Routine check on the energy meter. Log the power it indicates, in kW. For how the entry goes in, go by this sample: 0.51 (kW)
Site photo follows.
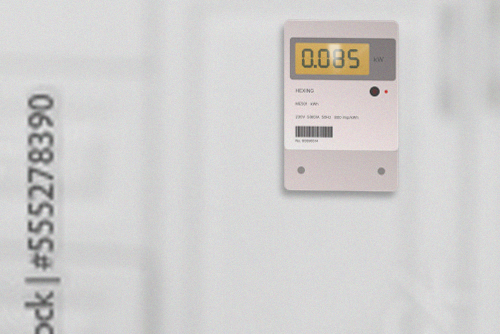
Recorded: 0.085 (kW)
